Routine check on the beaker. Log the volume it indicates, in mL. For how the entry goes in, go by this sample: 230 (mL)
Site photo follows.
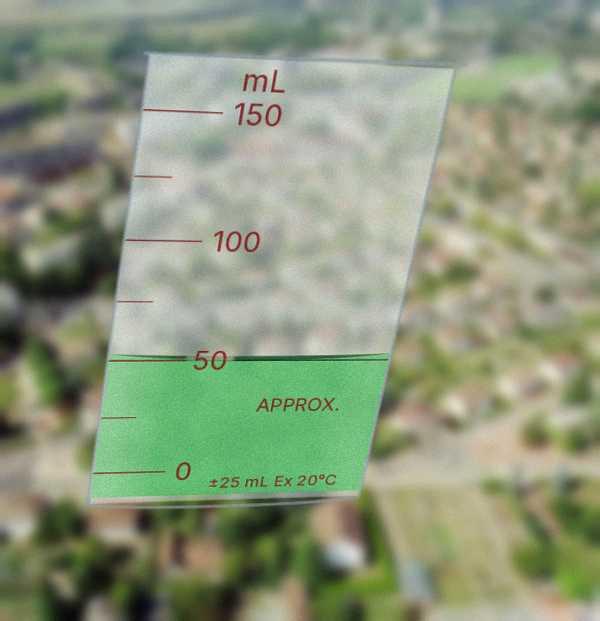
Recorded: 50 (mL)
